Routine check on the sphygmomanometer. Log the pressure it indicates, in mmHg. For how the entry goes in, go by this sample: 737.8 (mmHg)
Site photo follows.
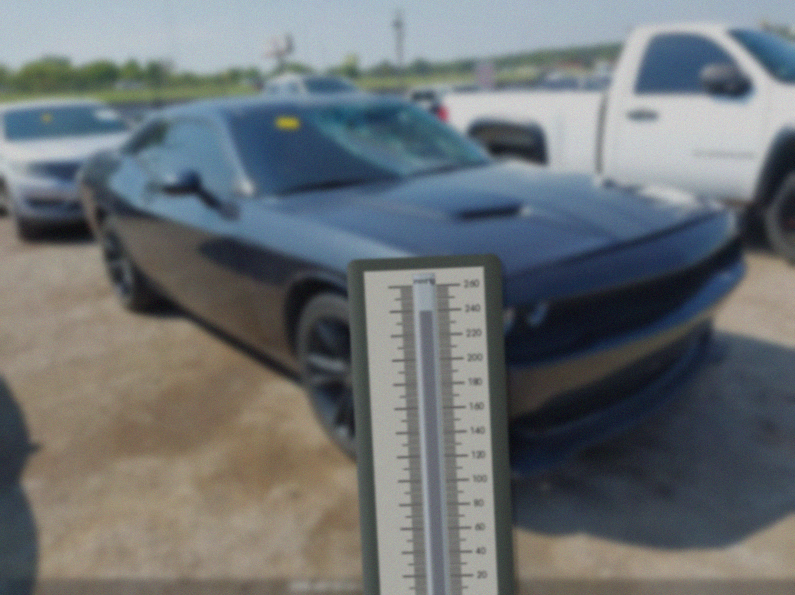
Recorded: 240 (mmHg)
